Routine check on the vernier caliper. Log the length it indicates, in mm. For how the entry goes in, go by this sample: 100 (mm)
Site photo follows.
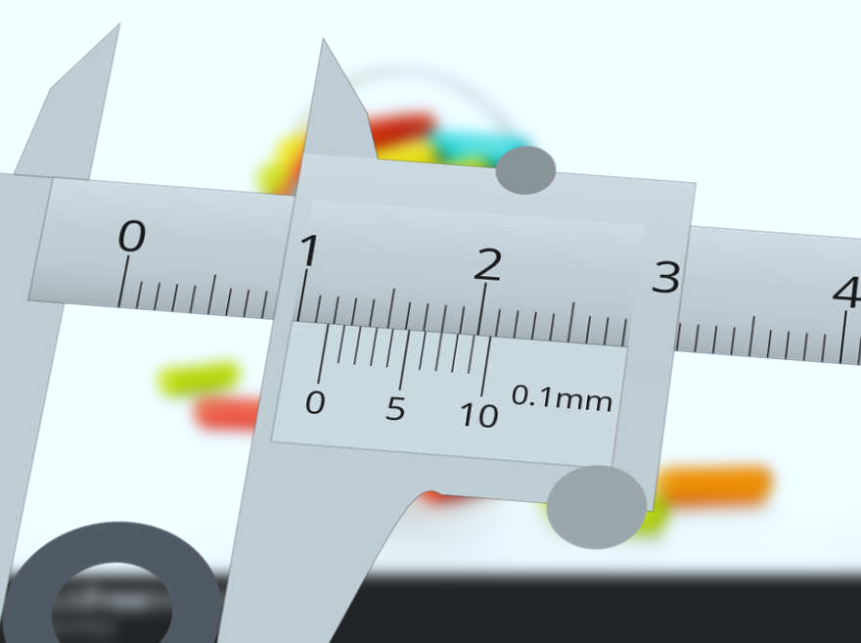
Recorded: 11.7 (mm)
